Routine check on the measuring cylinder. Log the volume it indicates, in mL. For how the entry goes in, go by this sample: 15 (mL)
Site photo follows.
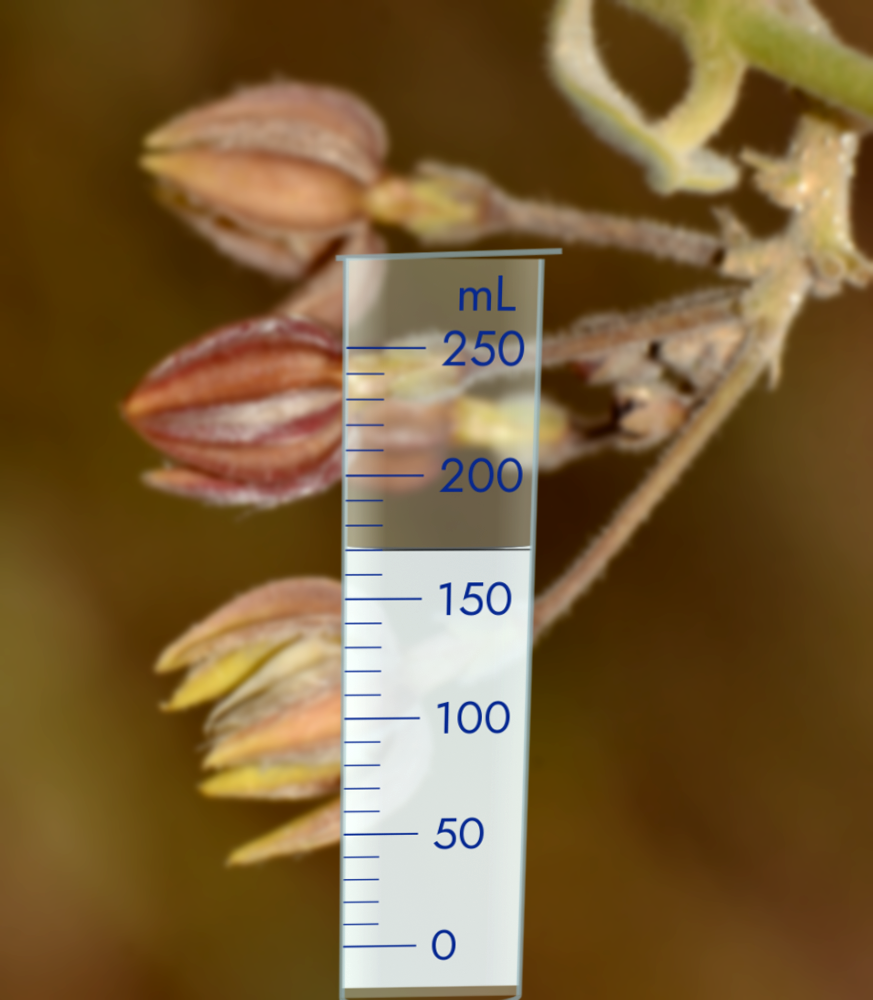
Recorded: 170 (mL)
